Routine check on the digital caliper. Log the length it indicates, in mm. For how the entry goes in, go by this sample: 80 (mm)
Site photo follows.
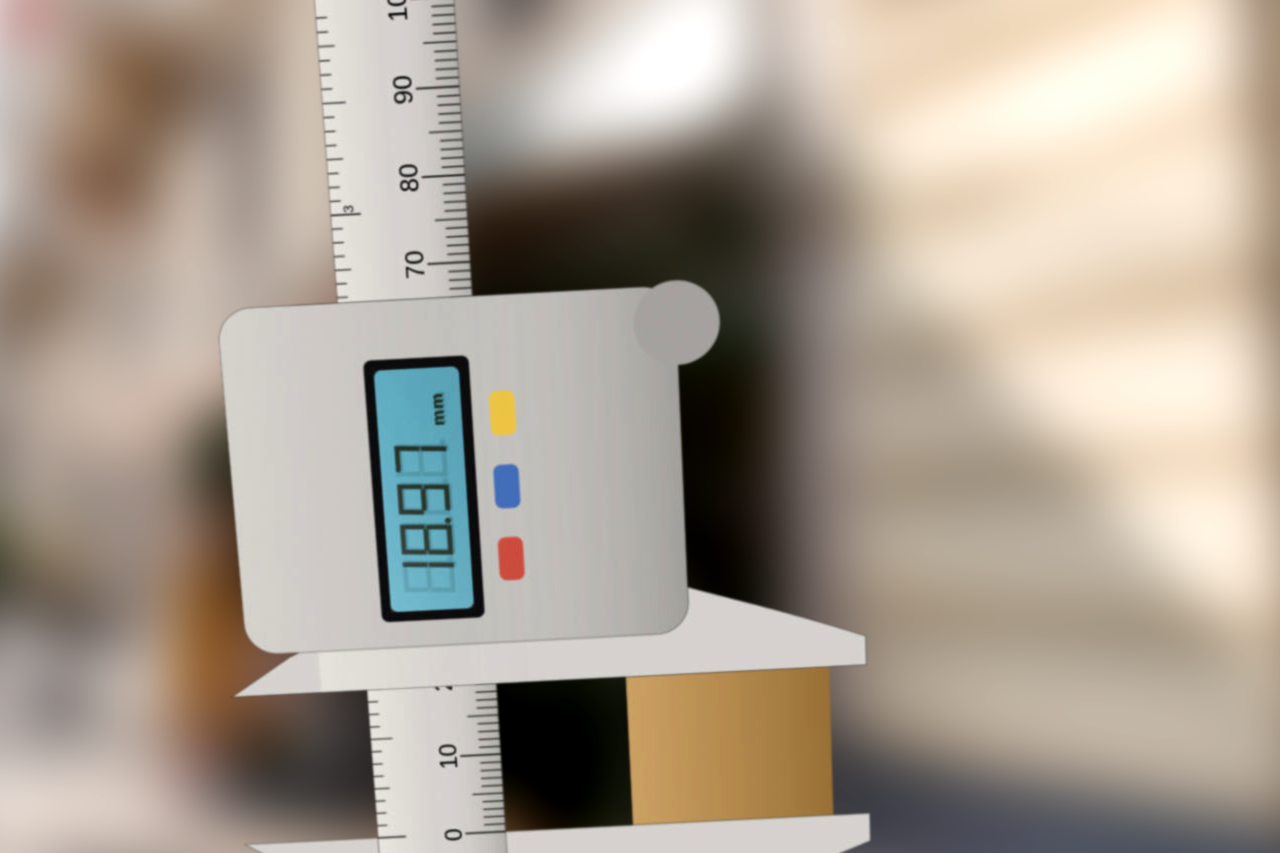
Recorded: 18.97 (mm)
